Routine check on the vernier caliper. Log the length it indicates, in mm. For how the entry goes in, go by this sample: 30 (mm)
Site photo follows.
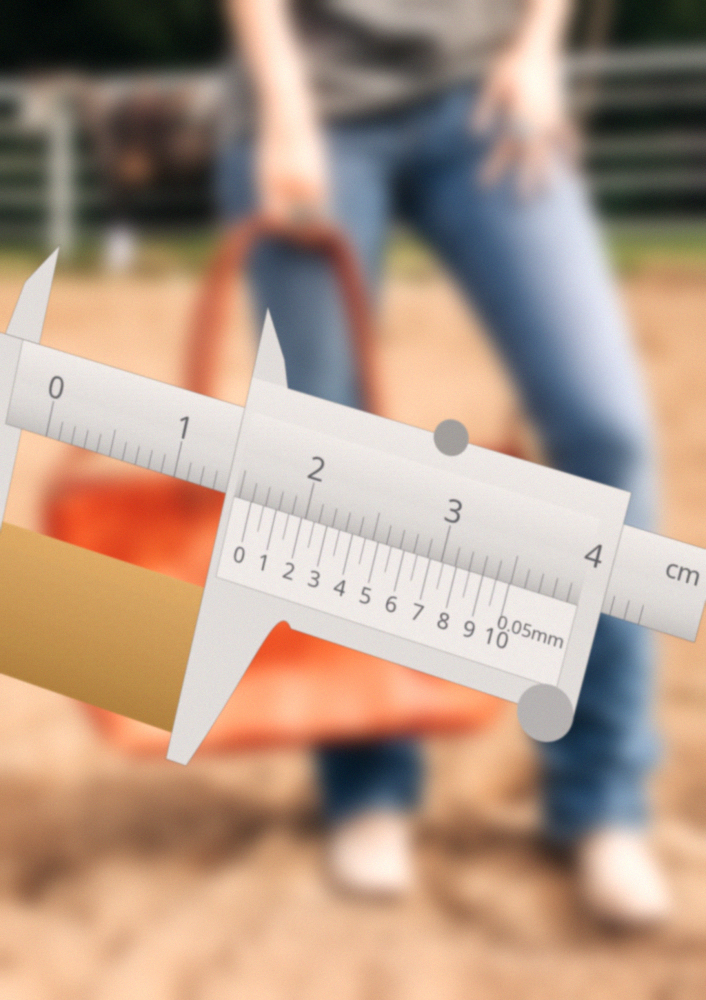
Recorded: 15.9 (mm)
